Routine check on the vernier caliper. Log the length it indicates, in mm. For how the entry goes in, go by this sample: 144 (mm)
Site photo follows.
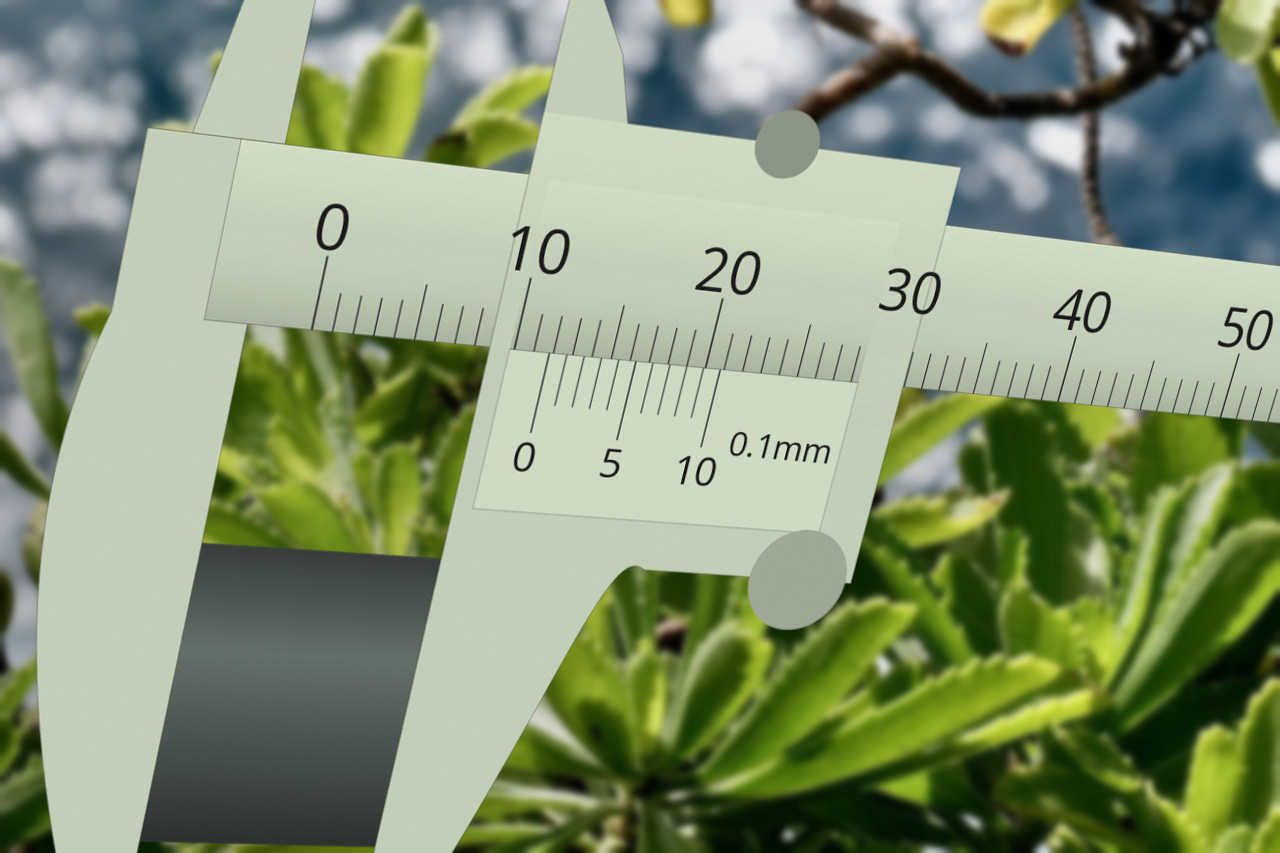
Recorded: 11.8 (mm)
